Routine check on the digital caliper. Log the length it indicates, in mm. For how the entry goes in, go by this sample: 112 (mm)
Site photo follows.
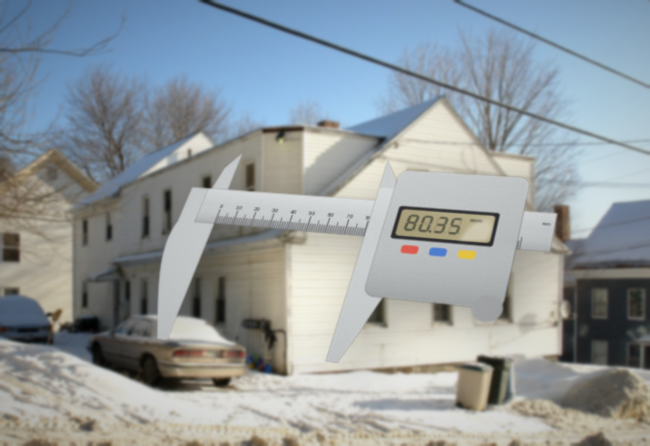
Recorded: 80.35 (mm)
